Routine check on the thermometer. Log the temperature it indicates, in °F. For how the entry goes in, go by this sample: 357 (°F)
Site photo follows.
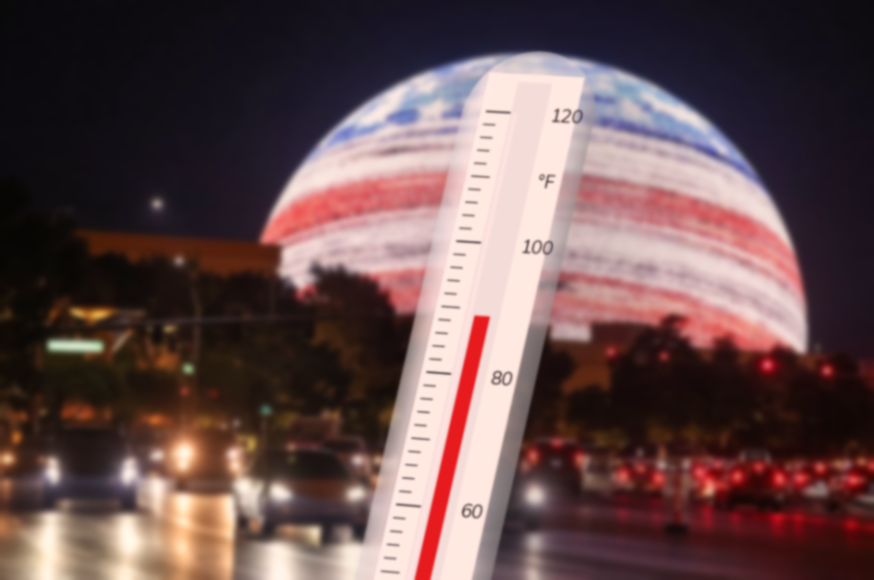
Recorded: 89 (°F)
